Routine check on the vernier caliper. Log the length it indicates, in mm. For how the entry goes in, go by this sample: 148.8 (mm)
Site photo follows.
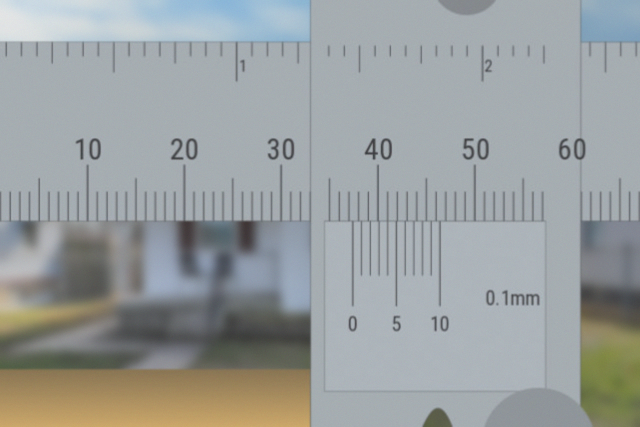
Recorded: 37.4 (mm)
